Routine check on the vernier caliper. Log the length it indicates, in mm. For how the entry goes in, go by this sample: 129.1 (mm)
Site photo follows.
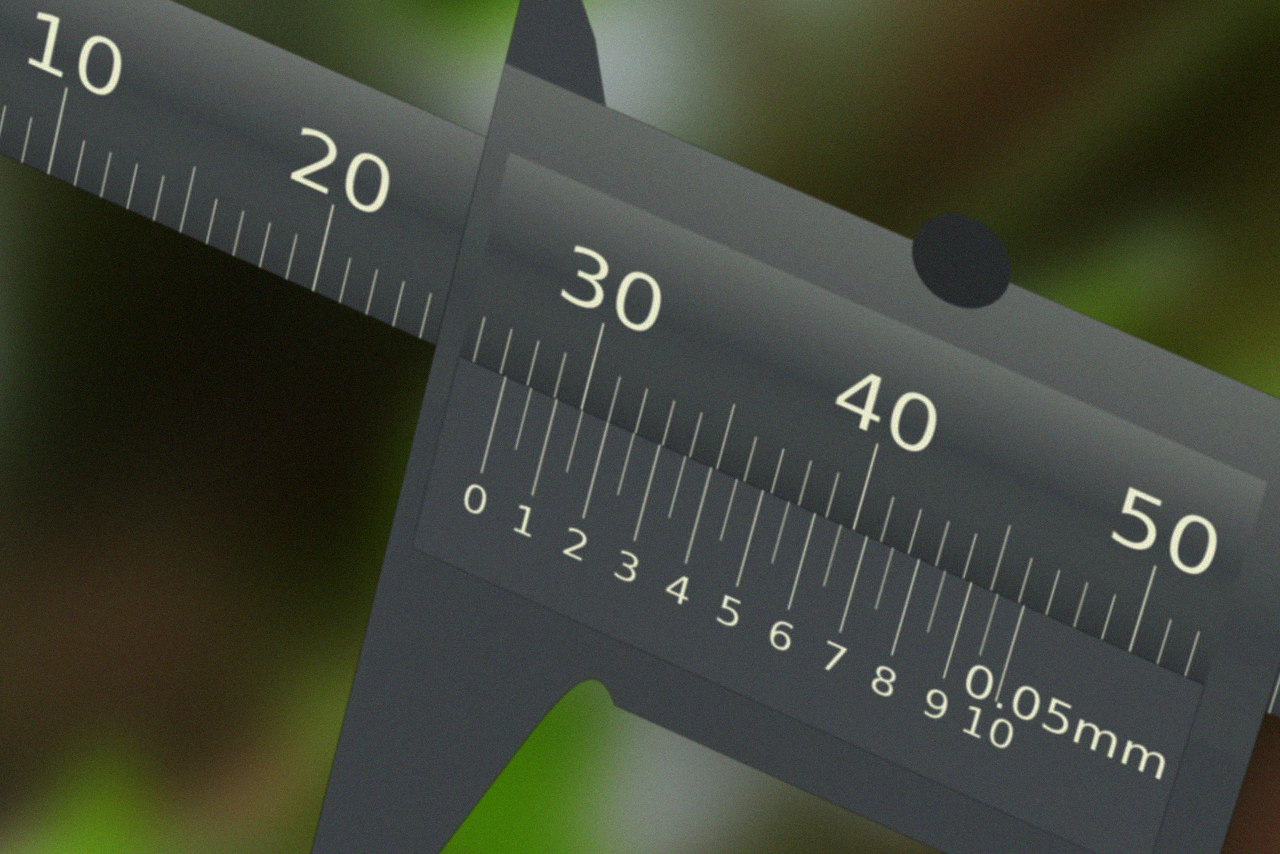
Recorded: 27.20 (mm)
